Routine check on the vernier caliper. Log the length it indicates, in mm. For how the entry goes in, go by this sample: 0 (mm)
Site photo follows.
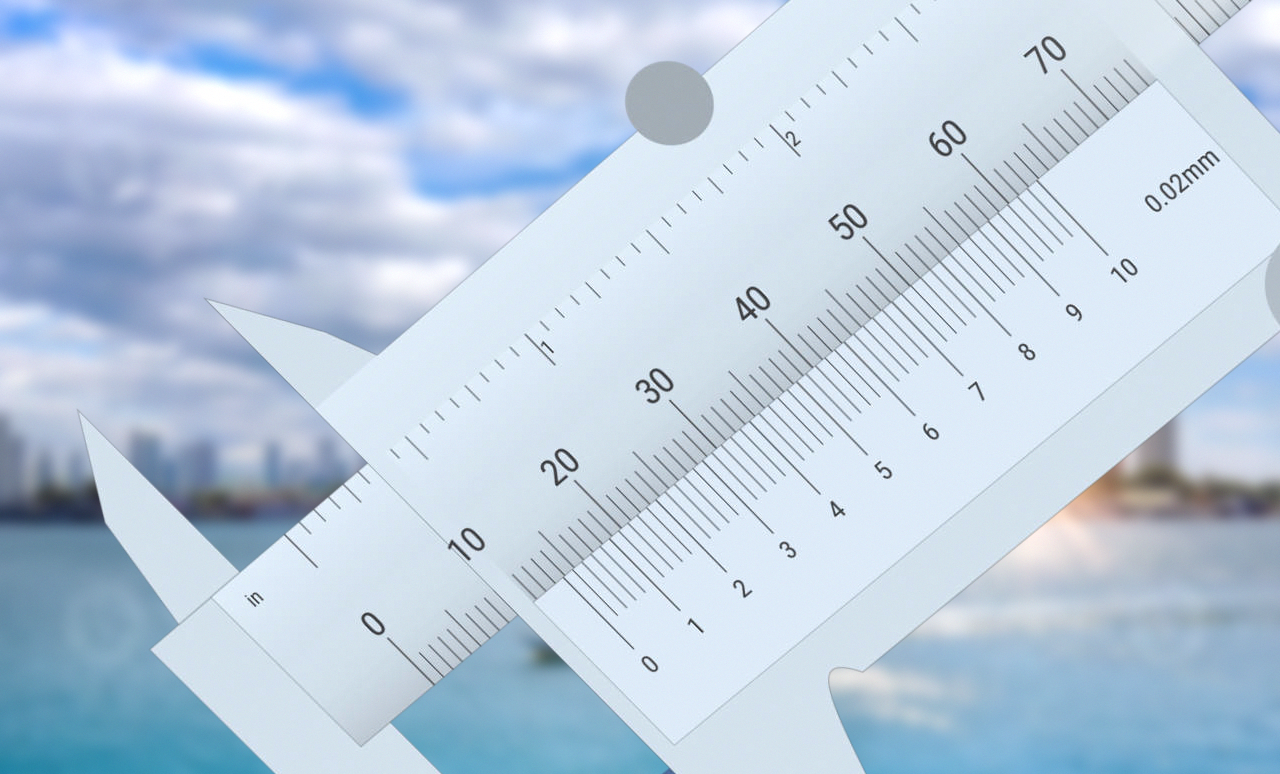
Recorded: 13.8 (mm)
